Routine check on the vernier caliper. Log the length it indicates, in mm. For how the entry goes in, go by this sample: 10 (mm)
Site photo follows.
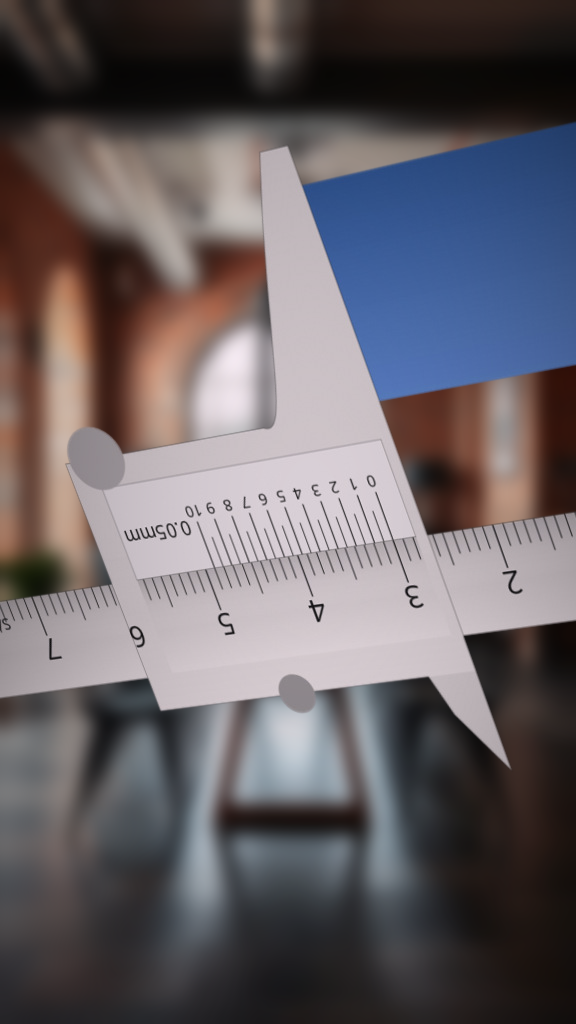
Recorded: 30.0 (mm)
